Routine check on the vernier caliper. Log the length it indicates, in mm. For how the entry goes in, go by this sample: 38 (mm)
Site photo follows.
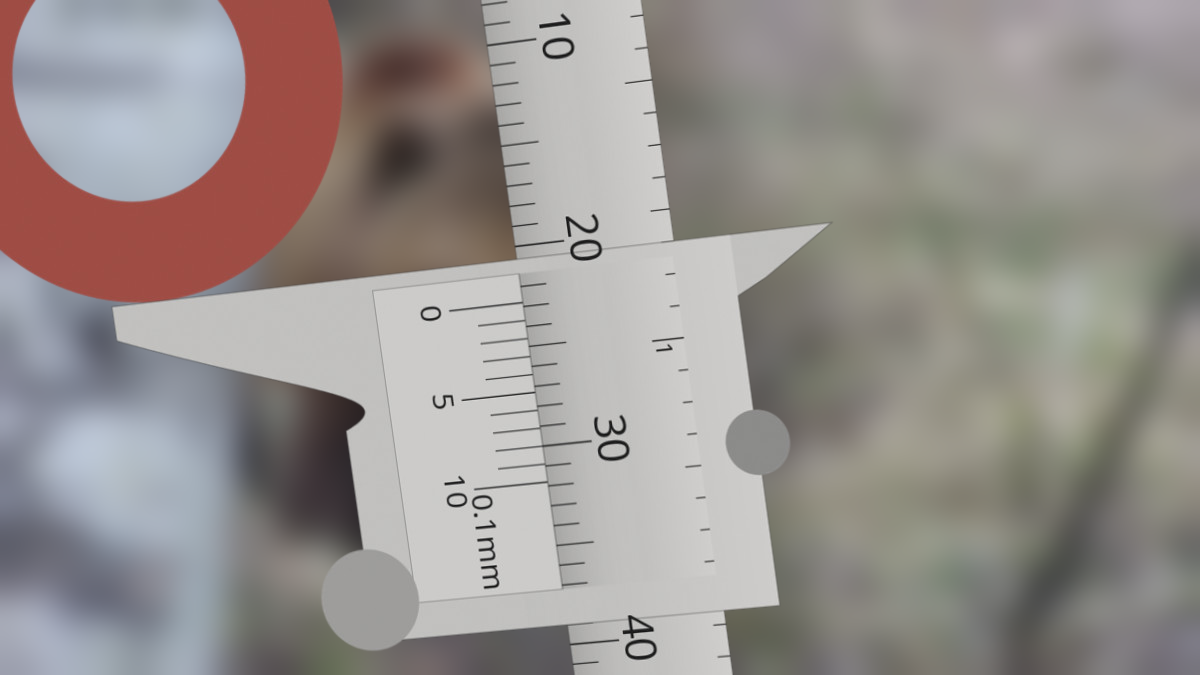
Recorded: 22.8 (mm)
